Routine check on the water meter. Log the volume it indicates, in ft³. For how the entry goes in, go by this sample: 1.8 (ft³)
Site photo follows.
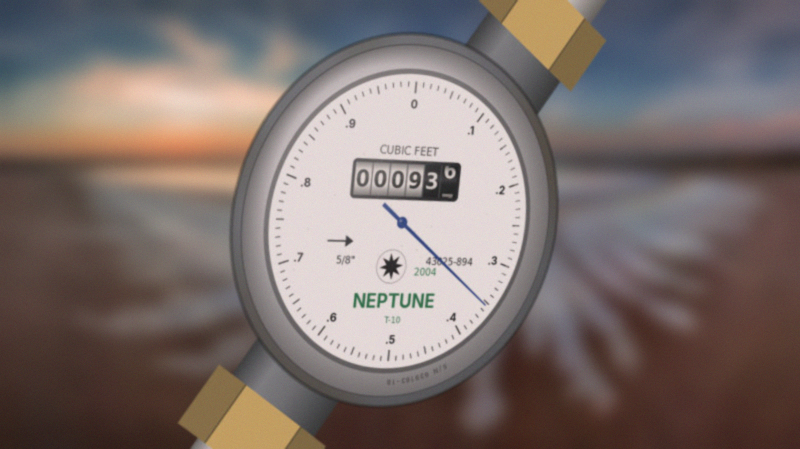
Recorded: 936.35 (ft³)
